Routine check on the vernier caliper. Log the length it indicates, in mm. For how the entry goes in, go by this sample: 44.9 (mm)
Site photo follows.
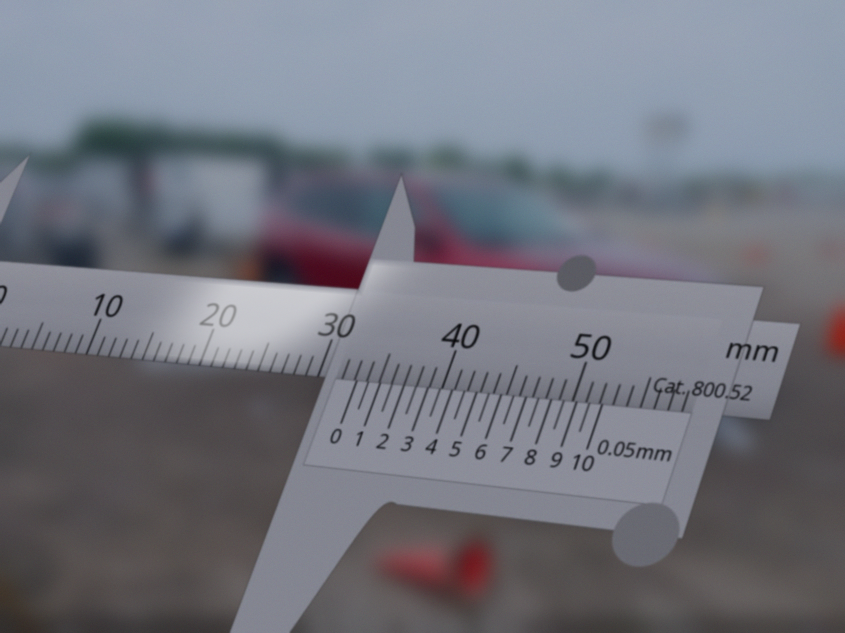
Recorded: 33.2 (mm)
